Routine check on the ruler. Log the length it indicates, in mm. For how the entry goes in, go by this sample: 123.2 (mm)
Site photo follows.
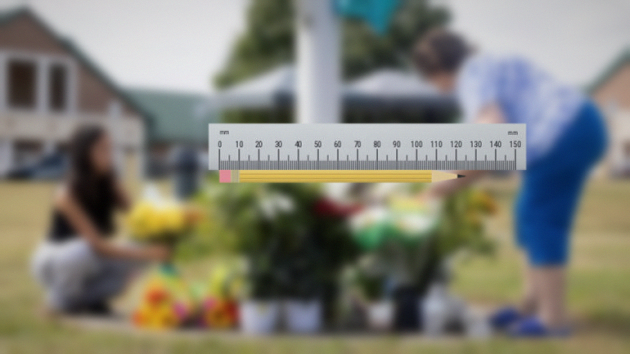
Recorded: 125 (mm)
